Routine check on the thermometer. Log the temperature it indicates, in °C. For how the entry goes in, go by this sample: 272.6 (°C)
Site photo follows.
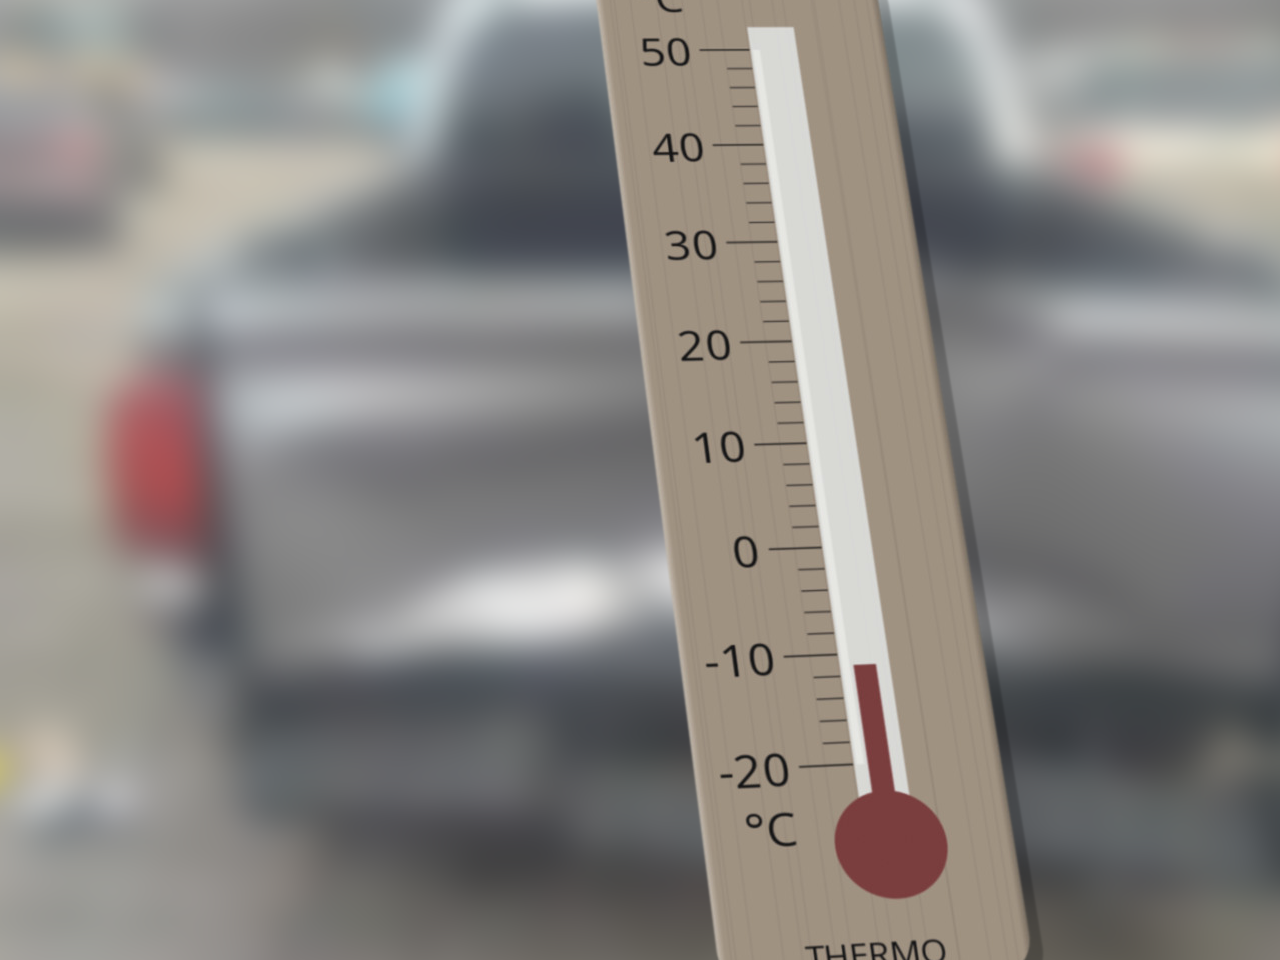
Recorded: -11 (°C)
